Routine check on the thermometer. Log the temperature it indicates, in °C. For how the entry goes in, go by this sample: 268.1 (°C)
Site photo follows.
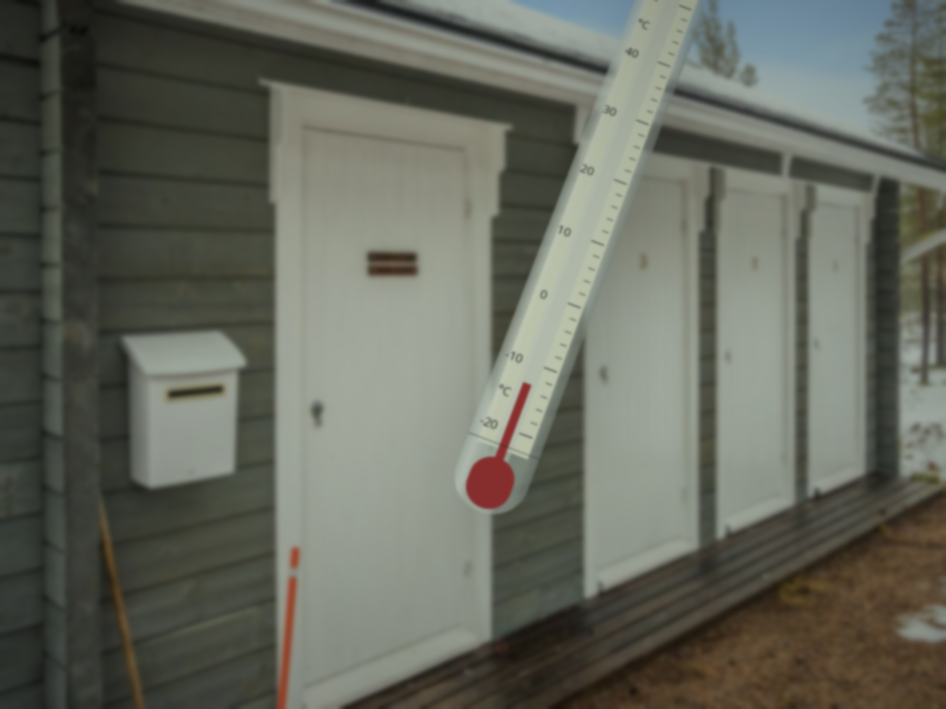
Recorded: -13 (°C)
